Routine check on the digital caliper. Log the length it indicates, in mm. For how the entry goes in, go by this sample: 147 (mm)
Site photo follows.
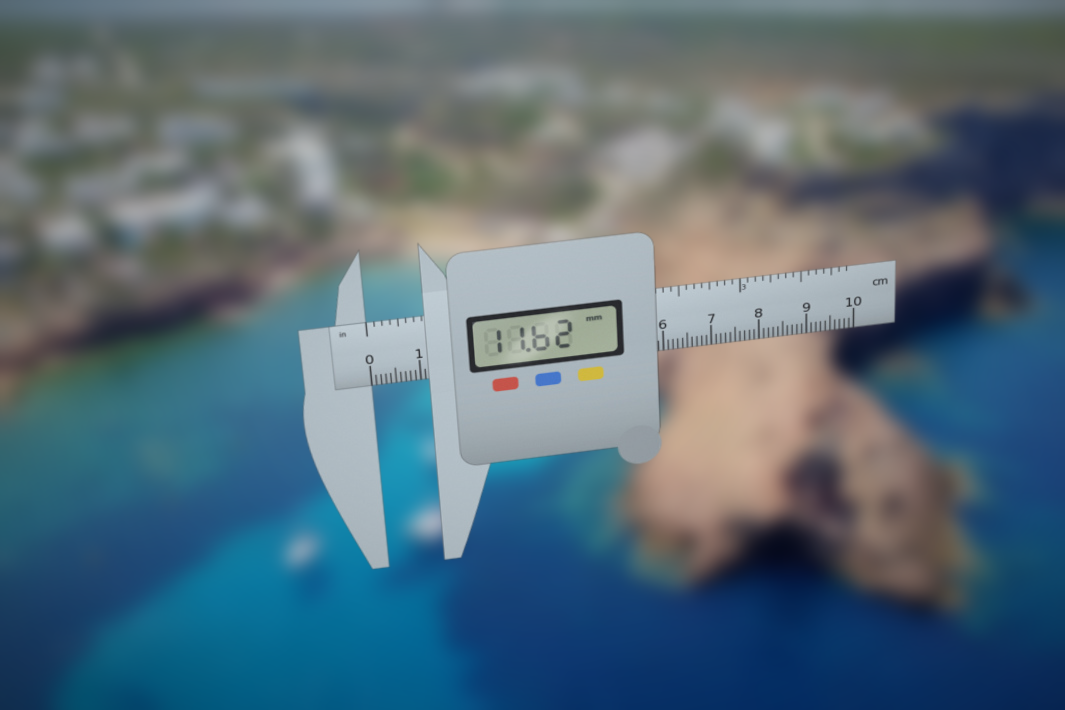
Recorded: 11.62 (mm)
